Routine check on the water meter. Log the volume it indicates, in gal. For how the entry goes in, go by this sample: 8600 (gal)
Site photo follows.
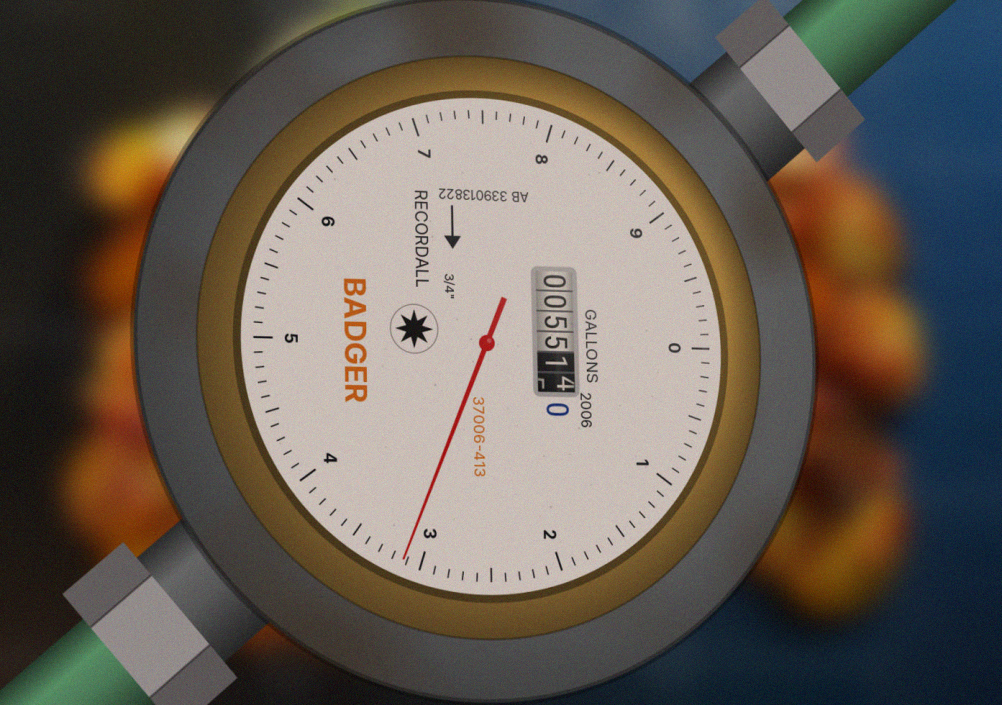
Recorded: 55143.1 (gal)
